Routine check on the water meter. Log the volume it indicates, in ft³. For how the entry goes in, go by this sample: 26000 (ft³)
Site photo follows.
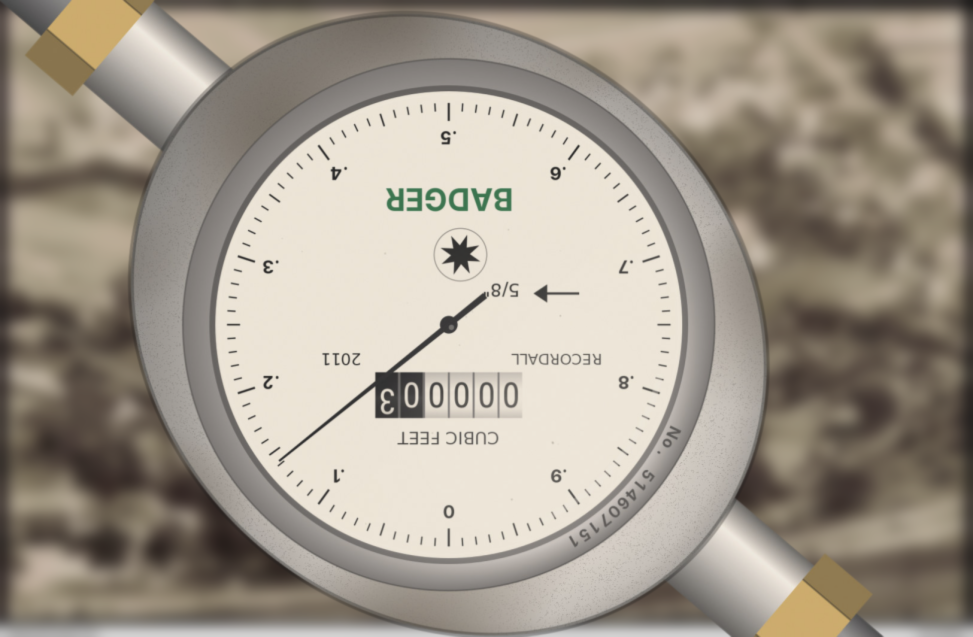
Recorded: 3.14 (ft³)
